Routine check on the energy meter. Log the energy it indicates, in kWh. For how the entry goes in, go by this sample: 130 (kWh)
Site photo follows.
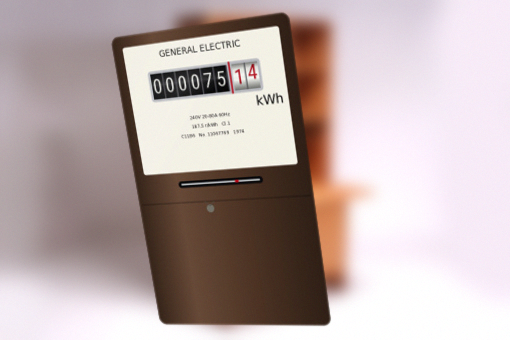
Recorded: 75.14 (kWh)
